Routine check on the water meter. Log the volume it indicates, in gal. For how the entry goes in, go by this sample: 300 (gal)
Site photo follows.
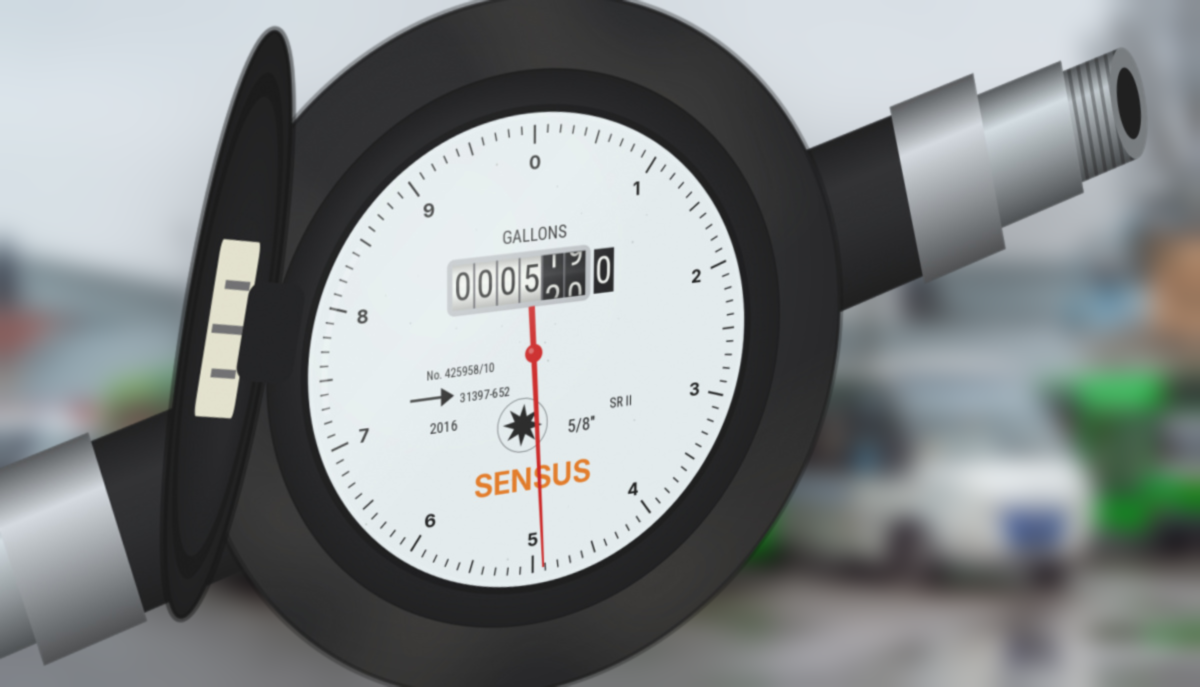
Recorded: 5194.9 (gal)
